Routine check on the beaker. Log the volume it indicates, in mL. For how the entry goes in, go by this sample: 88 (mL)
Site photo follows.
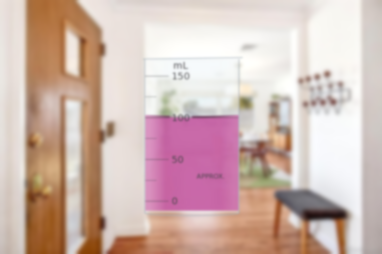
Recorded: 100 (mL)
